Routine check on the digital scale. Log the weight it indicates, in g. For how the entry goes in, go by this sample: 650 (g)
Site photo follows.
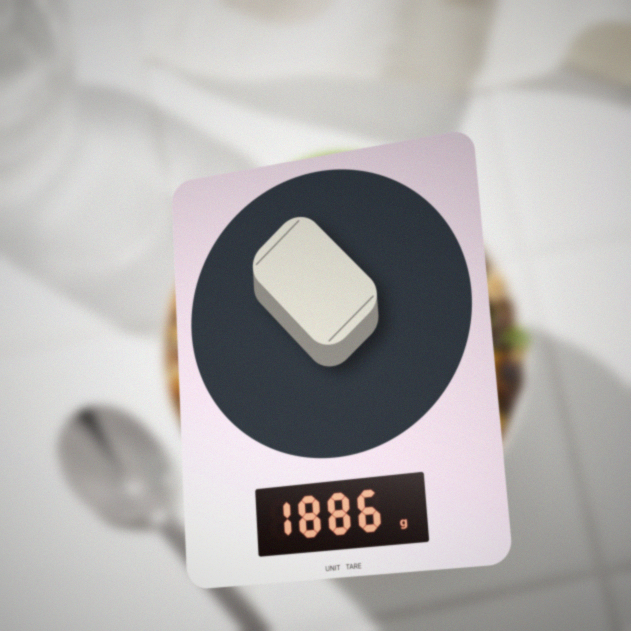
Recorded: 1886 (g)
